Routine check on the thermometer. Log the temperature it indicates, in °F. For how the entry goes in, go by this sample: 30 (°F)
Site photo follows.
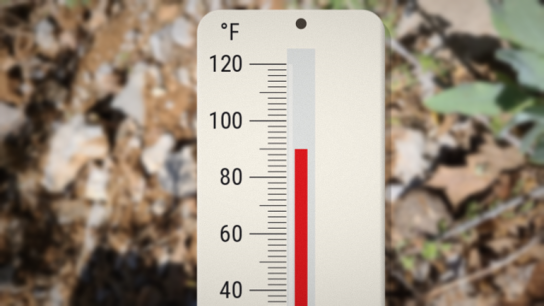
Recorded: 90 (°F)
